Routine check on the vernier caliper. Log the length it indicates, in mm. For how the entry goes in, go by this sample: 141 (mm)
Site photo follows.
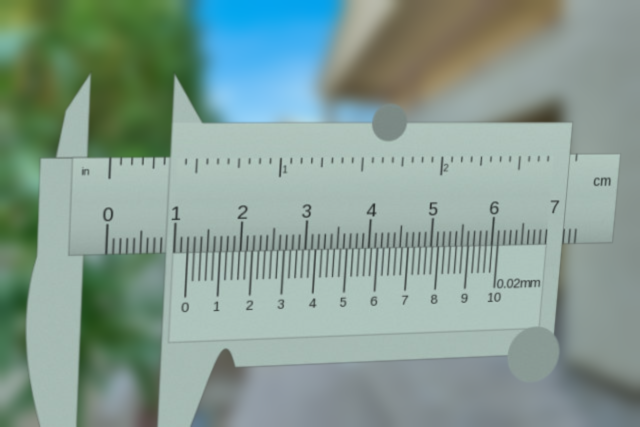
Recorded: 12.0 (mm)
